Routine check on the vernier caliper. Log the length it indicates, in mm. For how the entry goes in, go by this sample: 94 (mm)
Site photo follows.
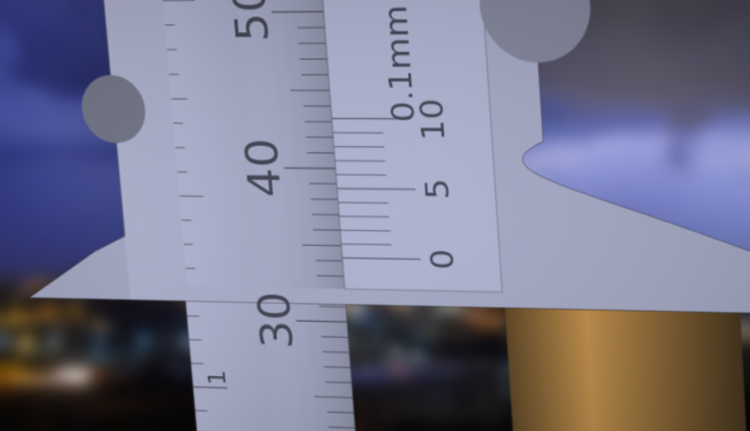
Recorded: 34.2 (mm)
